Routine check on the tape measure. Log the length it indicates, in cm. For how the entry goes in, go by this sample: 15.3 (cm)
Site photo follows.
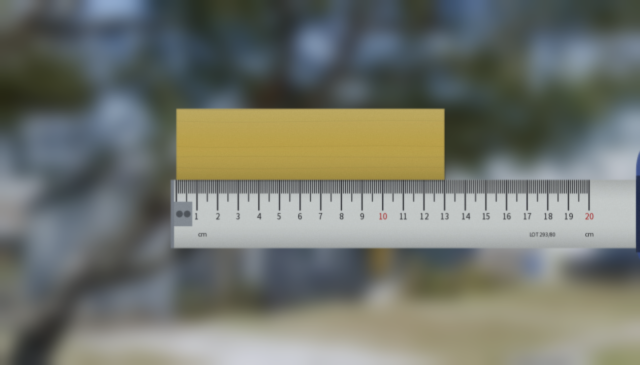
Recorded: 13 (cm)
